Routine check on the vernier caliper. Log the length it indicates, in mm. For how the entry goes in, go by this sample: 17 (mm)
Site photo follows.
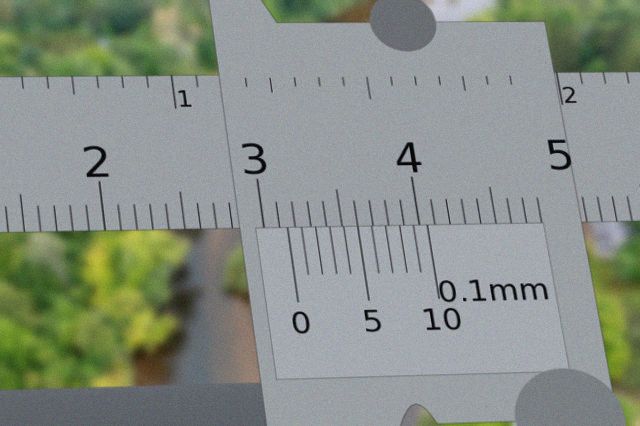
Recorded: 31.5 (mm)
